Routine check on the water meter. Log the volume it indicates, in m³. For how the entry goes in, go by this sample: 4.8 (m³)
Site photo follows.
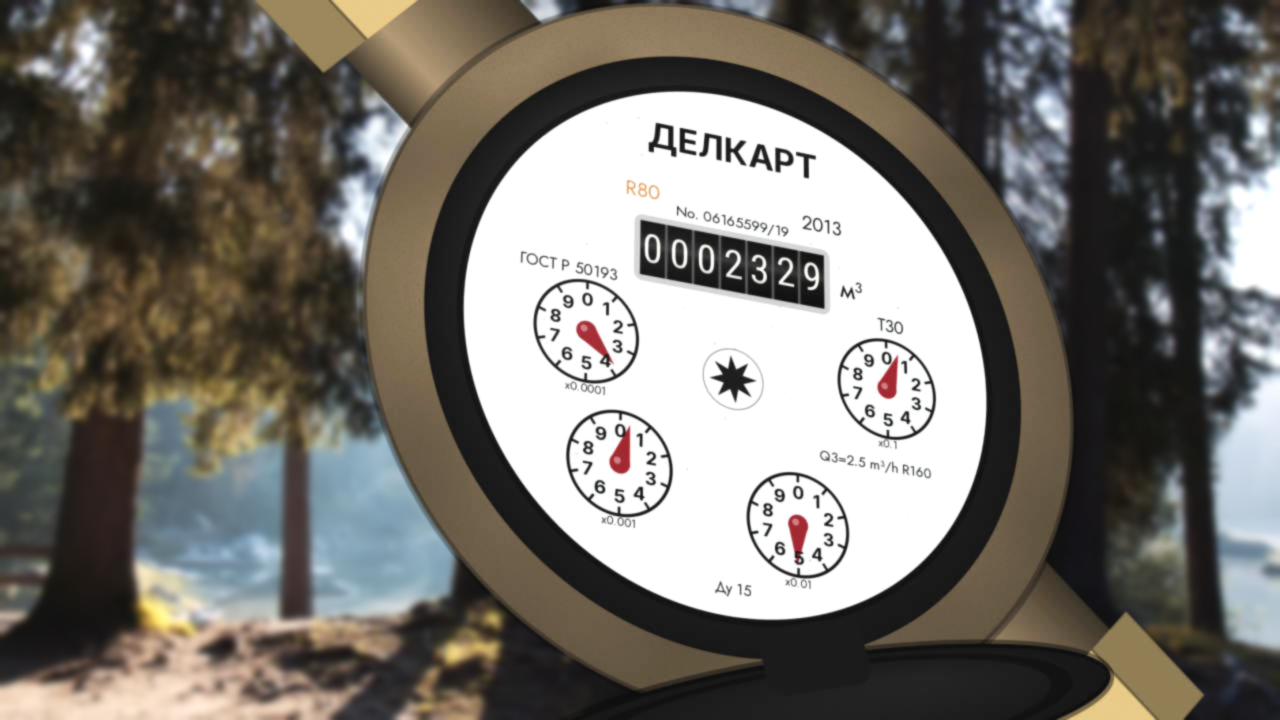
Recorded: 2329.0503 (m³)
